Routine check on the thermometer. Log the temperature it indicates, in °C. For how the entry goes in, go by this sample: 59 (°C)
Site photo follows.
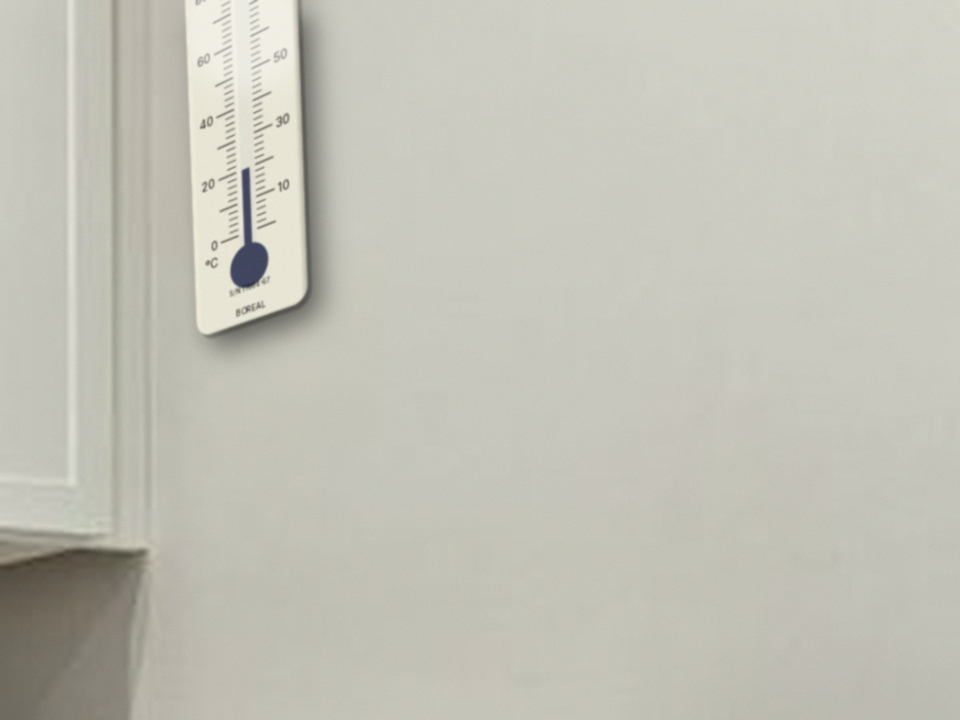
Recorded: 20 (°C)
